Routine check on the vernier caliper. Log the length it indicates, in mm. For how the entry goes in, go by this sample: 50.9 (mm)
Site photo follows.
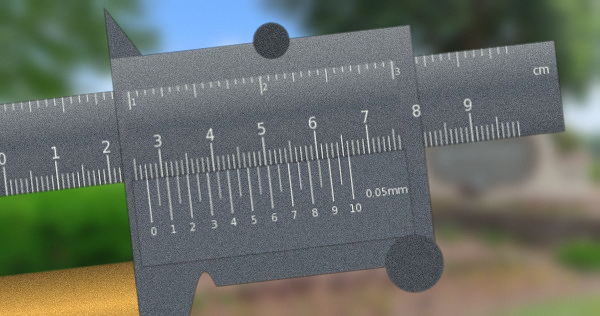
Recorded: 27.0 (mm)
